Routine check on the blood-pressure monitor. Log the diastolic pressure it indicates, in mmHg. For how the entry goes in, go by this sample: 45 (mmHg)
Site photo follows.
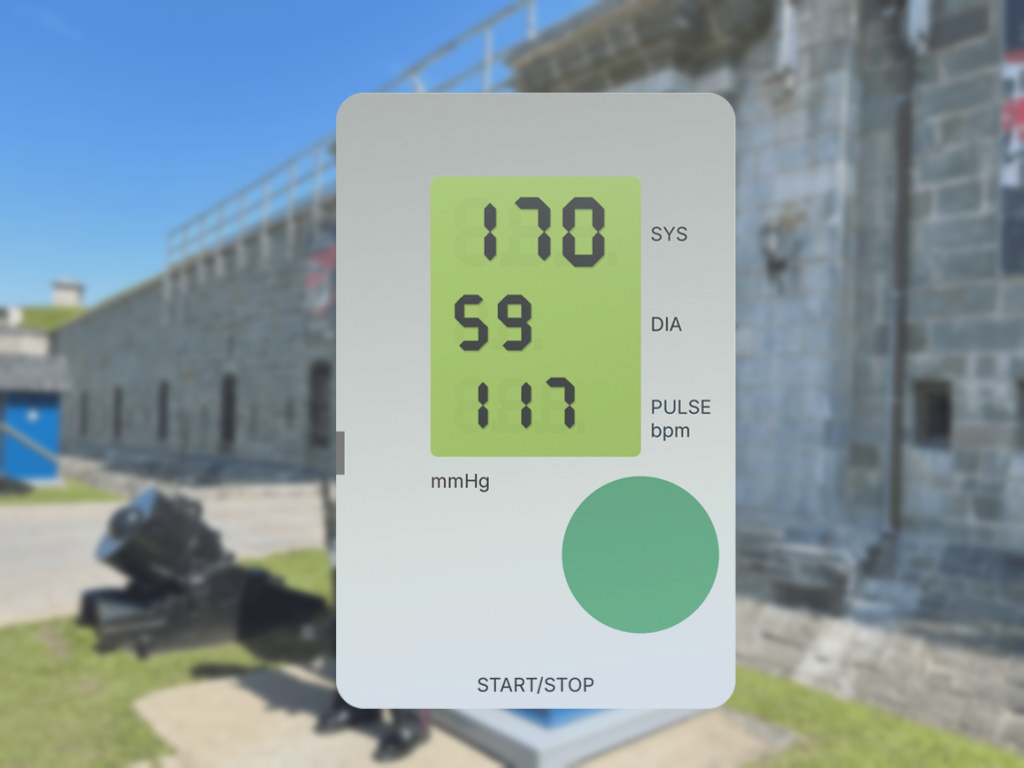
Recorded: 59 (mmHg)
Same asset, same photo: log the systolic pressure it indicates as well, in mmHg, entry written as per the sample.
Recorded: 170 (mmHg)
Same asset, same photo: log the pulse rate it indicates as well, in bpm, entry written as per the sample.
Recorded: 117 (bpm)
